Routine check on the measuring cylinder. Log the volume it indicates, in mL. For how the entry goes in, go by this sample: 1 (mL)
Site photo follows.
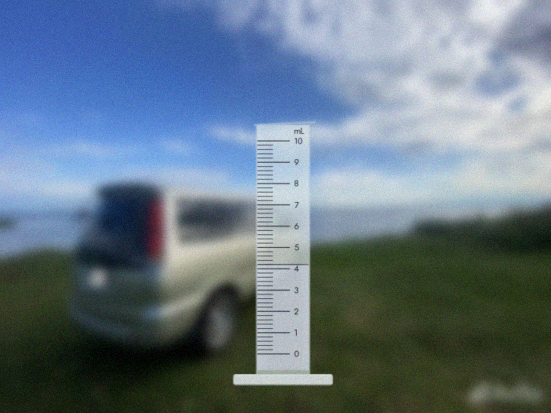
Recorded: 4.2 (mL)
